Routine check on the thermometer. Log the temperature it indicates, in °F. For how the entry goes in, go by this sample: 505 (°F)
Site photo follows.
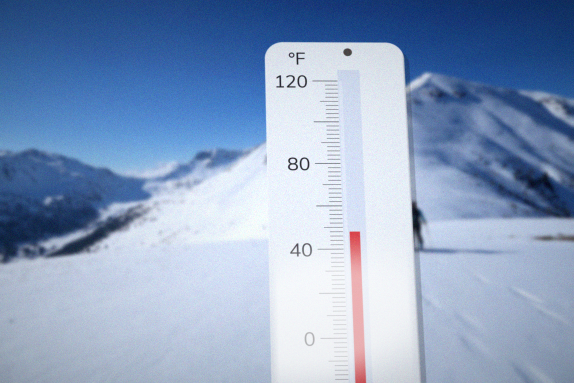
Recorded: 48 (°F)
